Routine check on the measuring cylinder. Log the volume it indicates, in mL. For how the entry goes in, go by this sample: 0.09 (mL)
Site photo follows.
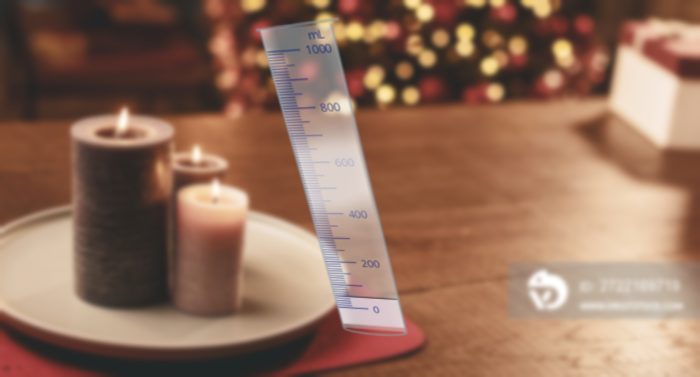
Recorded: 50 (mL)
